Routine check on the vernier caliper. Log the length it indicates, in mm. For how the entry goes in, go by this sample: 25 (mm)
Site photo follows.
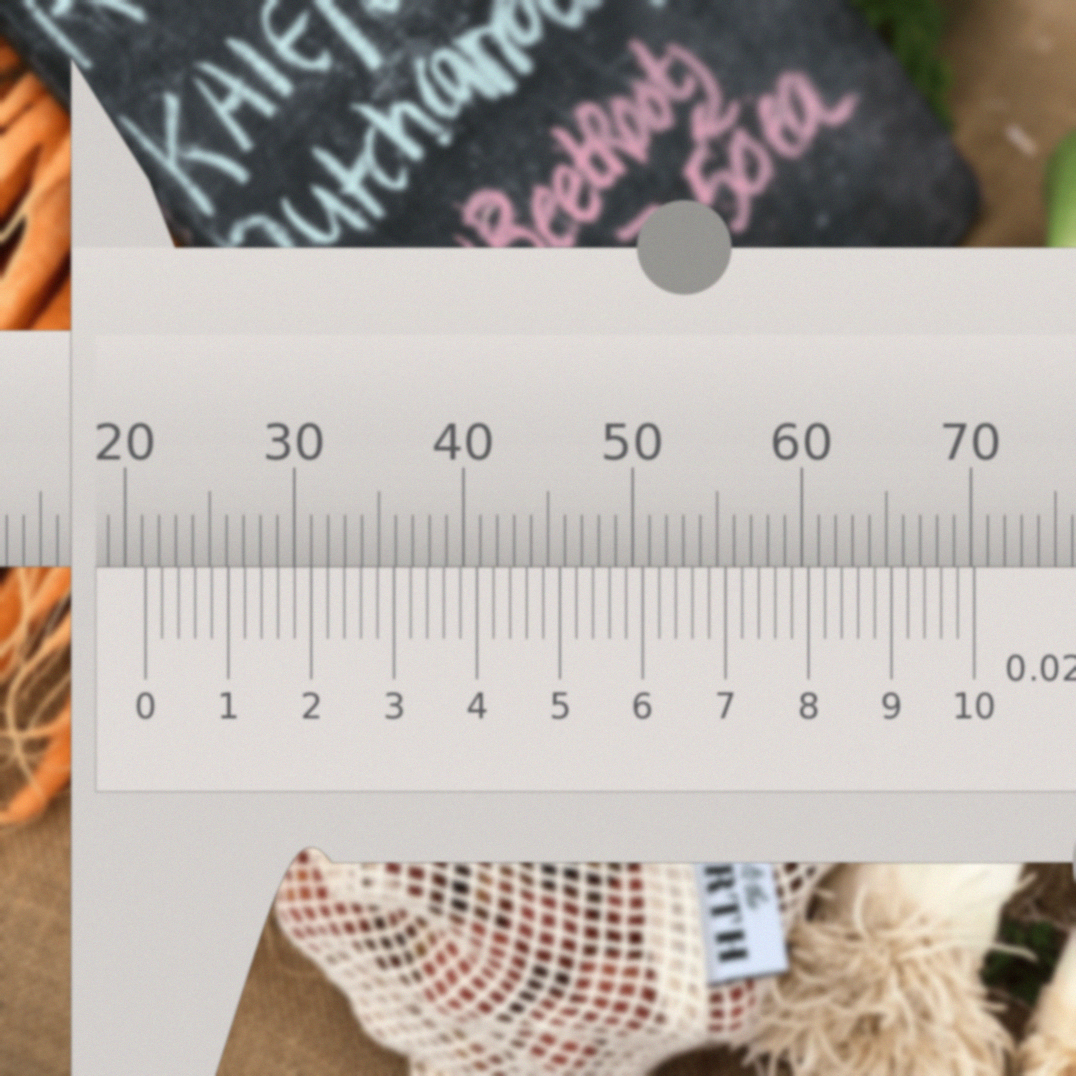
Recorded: 21.2 (mm)
